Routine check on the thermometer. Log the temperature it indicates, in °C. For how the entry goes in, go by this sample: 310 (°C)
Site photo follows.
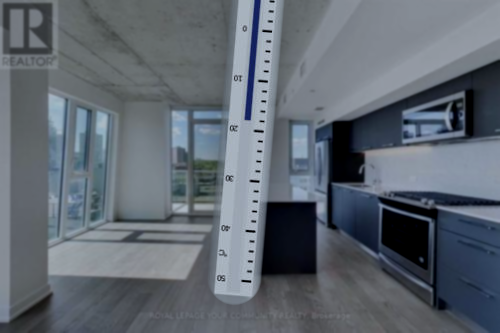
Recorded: 18 (°C)
